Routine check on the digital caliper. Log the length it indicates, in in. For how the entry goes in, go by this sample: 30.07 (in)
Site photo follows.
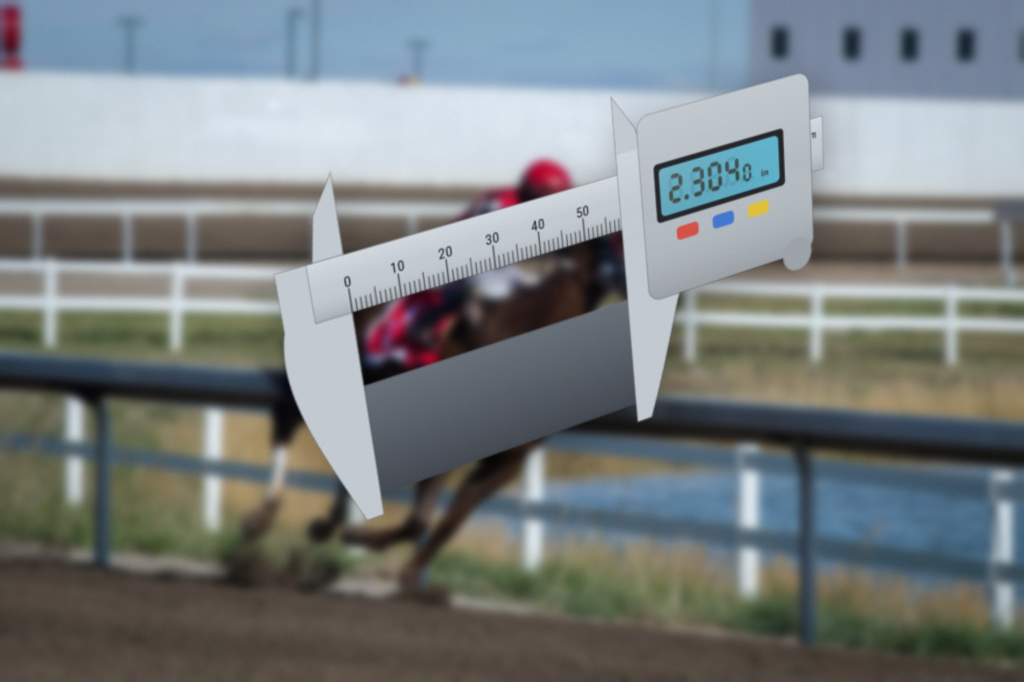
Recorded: 2.3040 (in)
